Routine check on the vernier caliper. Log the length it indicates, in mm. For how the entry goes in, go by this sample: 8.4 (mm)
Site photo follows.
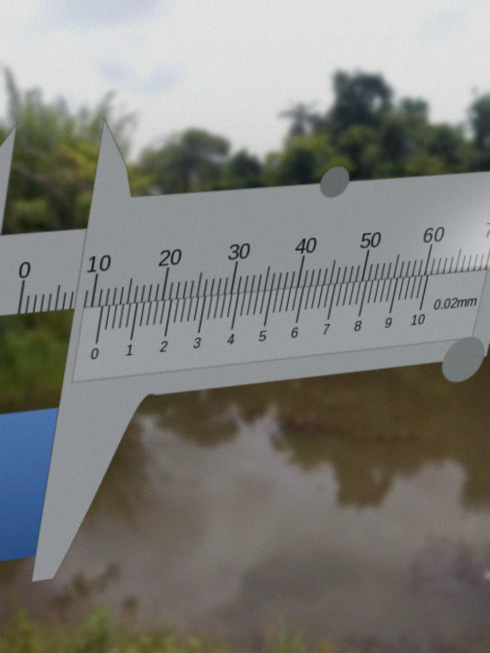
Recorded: 11.5 (mm)
